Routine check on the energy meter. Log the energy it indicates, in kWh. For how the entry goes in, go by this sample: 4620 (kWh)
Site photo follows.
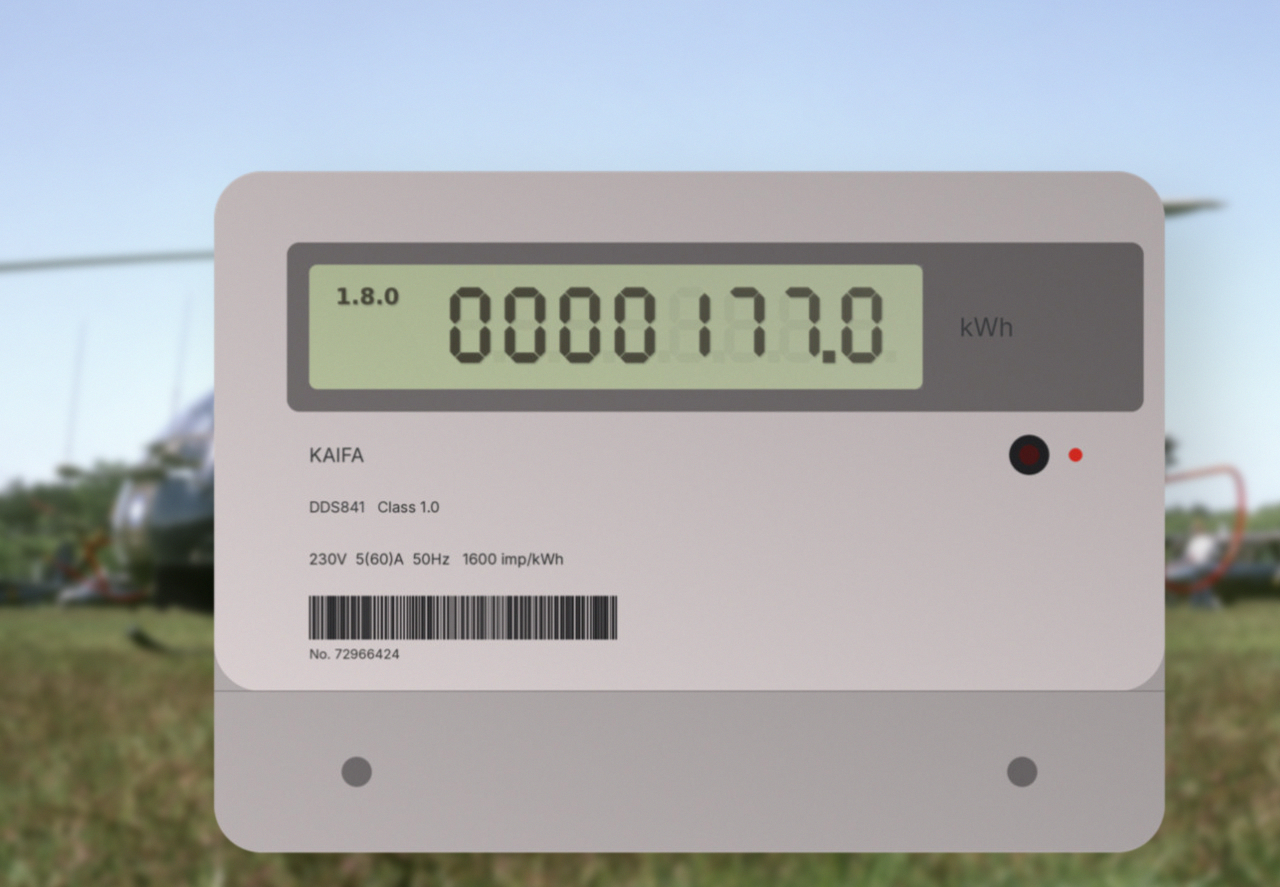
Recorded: 177.0 (kWh)
